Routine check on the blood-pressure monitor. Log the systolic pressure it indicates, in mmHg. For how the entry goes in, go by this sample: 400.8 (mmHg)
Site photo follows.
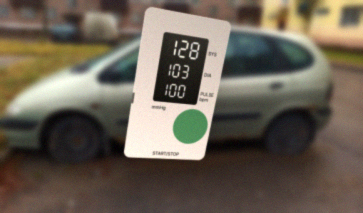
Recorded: 128 (mmHg)
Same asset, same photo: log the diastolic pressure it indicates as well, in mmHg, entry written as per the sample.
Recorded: 103 (mmHg)
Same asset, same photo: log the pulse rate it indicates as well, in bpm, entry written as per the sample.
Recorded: 100 (bpm)
